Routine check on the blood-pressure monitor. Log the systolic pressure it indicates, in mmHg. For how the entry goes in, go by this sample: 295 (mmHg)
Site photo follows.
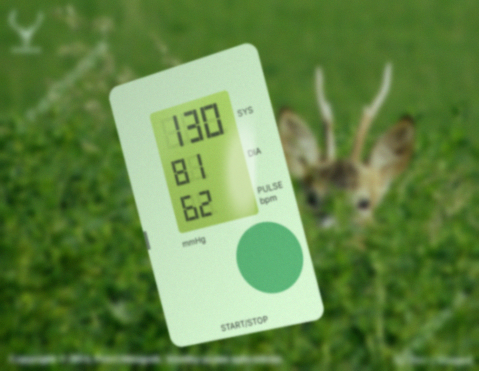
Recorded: 130 (mmHg)
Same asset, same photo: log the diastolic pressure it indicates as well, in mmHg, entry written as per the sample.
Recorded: 81 (mmHg)
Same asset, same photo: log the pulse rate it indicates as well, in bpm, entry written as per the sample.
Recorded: 62 (bpm)
